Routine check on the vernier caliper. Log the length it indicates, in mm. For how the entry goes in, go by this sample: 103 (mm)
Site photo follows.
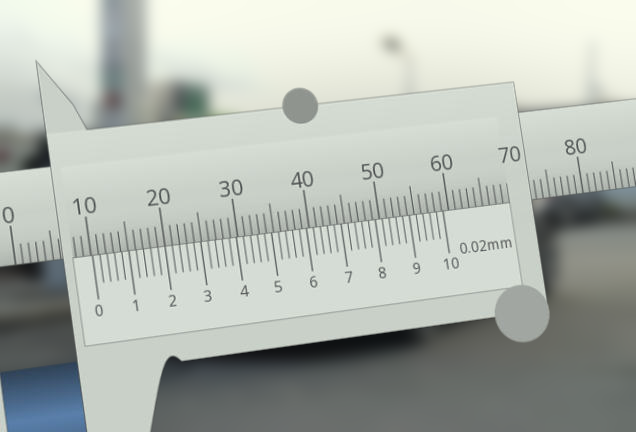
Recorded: 10.2 (mm)
